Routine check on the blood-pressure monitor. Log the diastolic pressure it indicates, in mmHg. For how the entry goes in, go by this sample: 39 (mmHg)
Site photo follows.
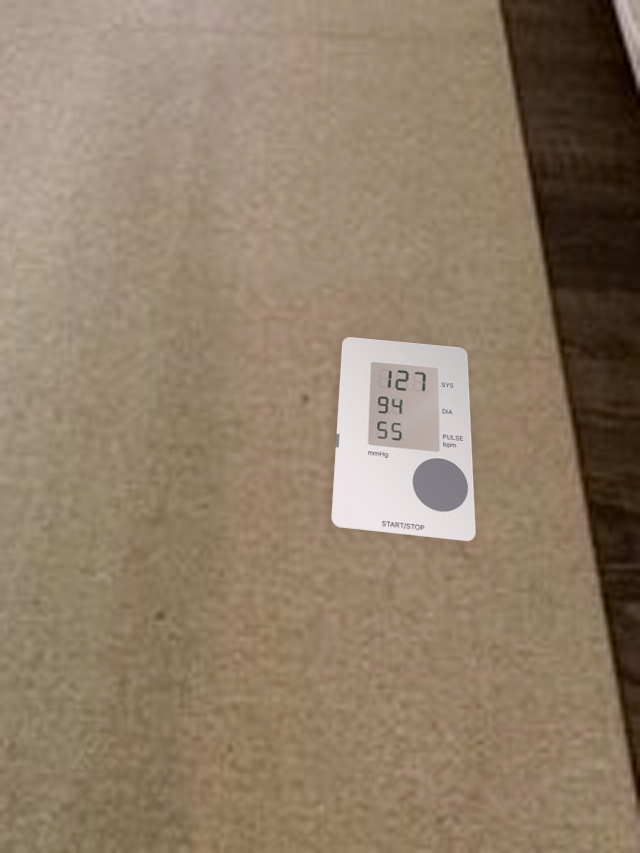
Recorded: 94 (mmHg)
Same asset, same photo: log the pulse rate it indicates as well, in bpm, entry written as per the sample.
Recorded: 55 (bpm)
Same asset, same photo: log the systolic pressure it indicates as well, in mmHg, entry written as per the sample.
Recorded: 127 (mmHg)
